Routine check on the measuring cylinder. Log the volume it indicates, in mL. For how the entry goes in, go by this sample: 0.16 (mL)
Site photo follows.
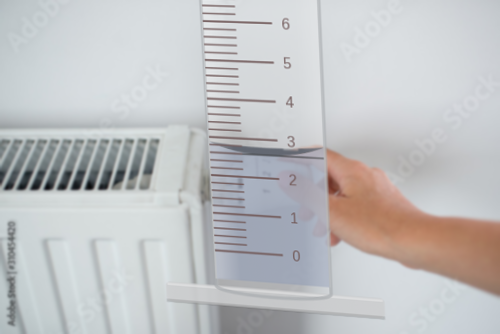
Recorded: 2.6 (mL)
